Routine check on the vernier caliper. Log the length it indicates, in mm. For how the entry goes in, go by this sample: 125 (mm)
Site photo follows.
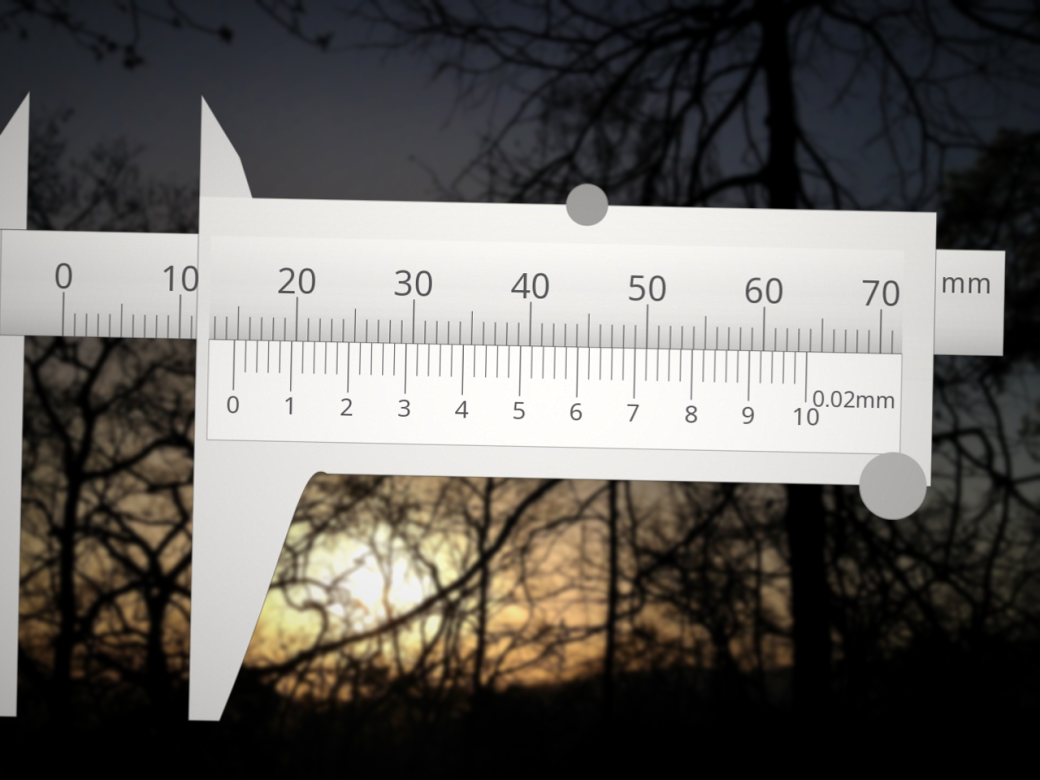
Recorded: 14.7 (mm)
